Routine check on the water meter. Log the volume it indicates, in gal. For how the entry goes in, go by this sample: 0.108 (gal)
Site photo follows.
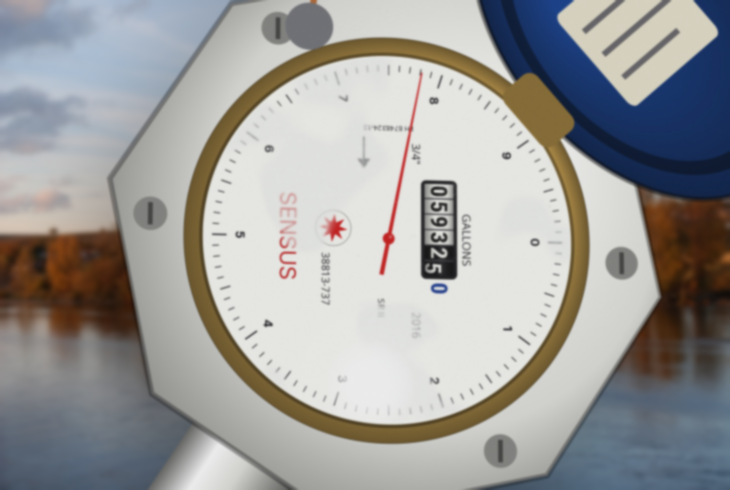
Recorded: 593247.8 (gal)
